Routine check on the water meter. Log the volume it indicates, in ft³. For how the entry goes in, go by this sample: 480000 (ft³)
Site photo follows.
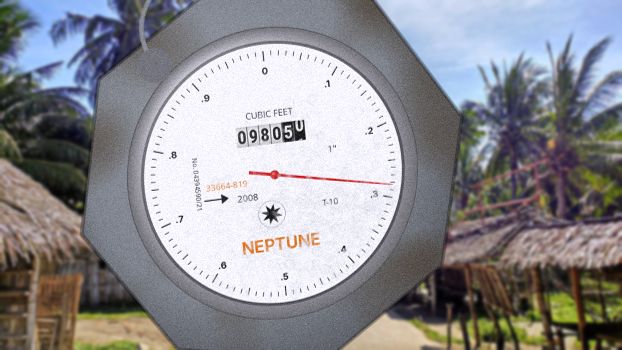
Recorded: 98050.28 (ft³)
